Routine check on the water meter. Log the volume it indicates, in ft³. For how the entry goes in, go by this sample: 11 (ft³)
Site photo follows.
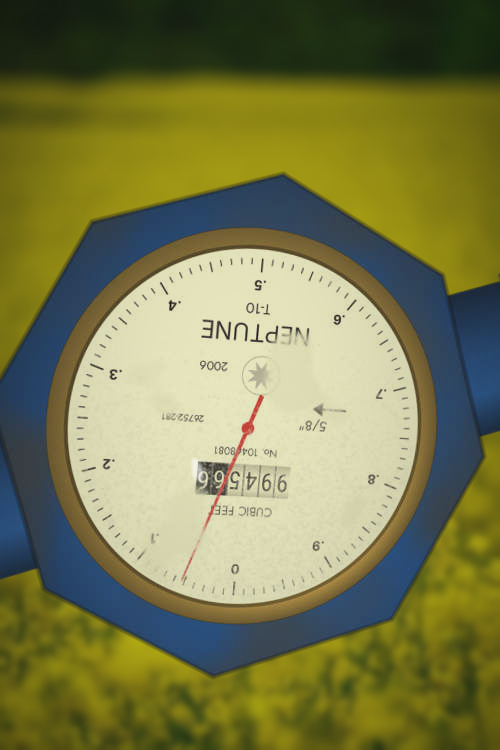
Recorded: 994566.05 (ft³)
